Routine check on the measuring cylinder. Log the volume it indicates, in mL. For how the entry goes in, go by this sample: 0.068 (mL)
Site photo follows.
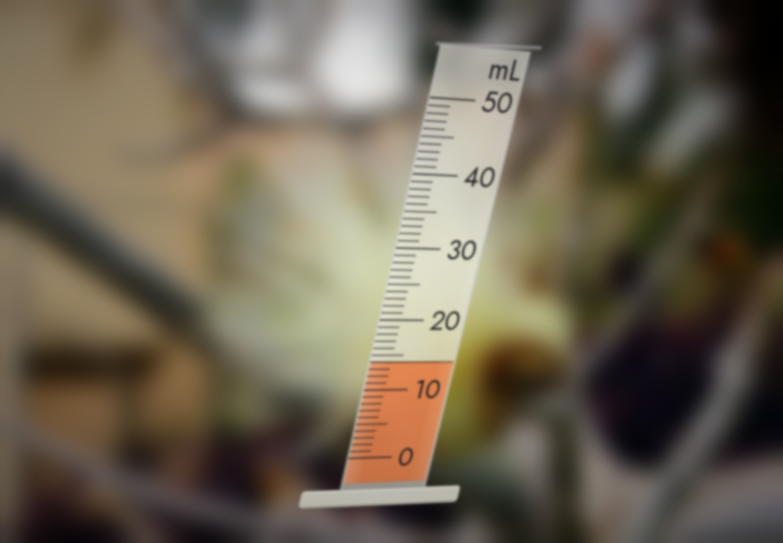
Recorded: 14 (mL)
